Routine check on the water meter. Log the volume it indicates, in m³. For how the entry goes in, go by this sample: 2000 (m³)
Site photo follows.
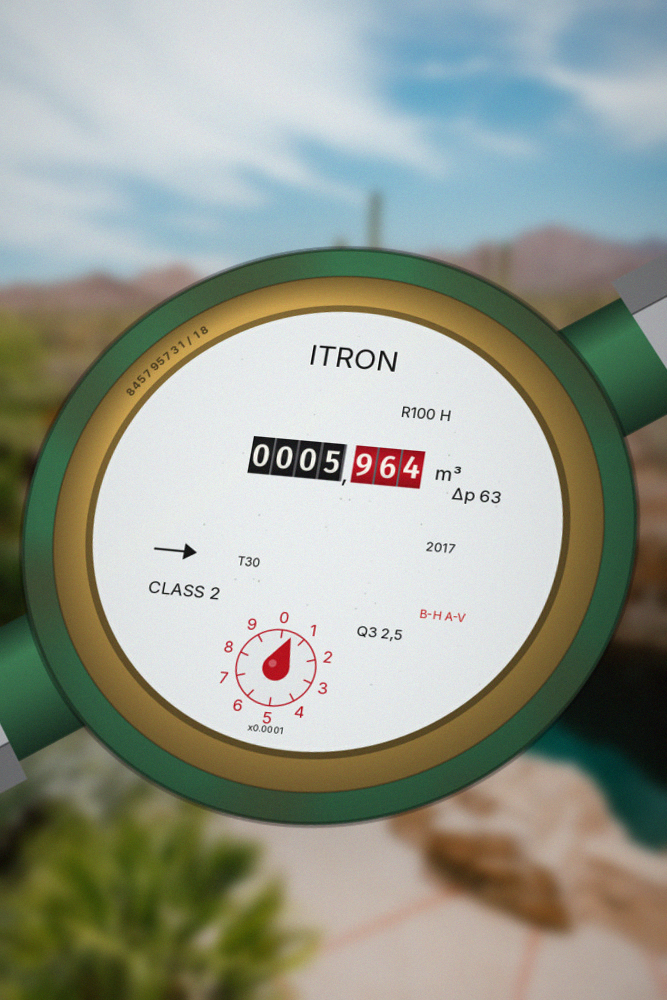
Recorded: 5.9640 (m³)
